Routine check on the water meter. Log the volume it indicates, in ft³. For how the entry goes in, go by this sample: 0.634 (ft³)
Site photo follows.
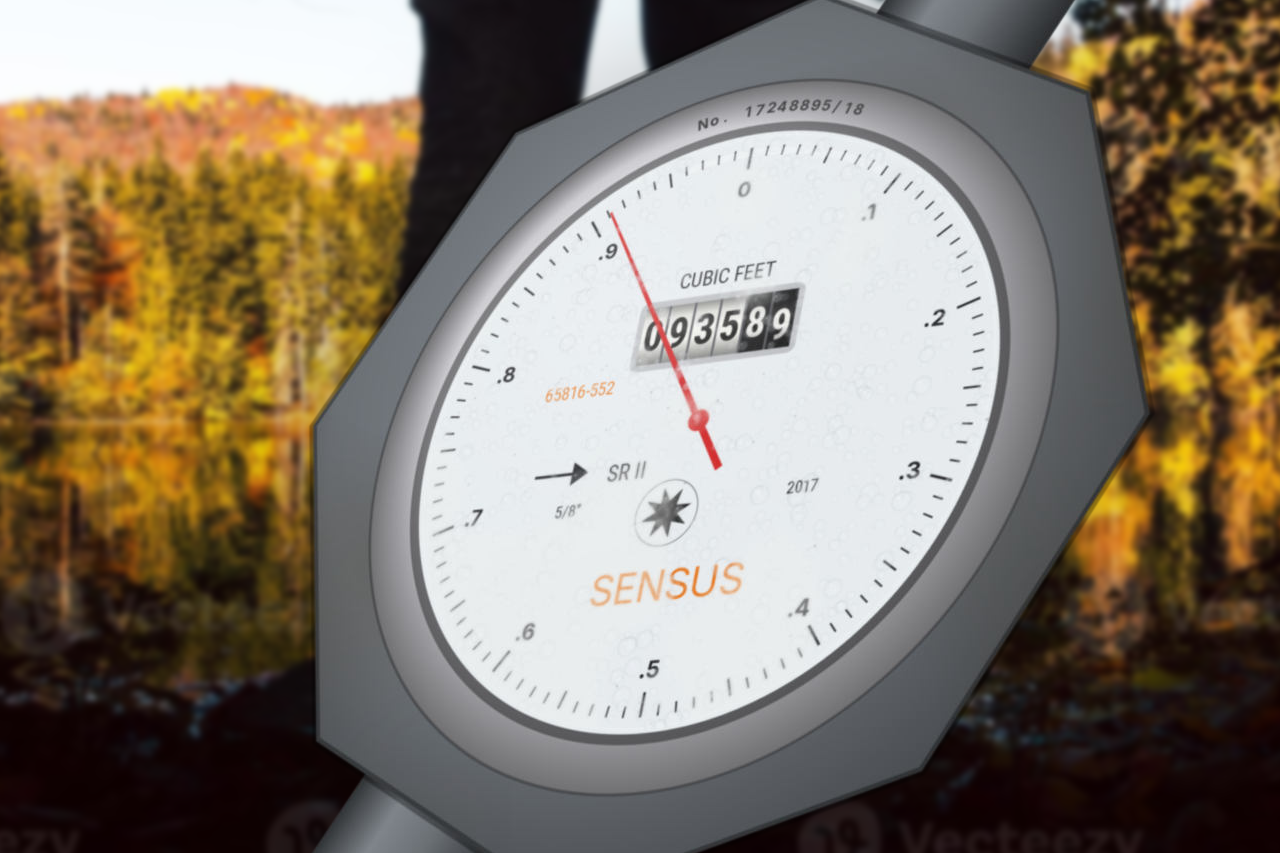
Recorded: 93588.91 (ft³)
